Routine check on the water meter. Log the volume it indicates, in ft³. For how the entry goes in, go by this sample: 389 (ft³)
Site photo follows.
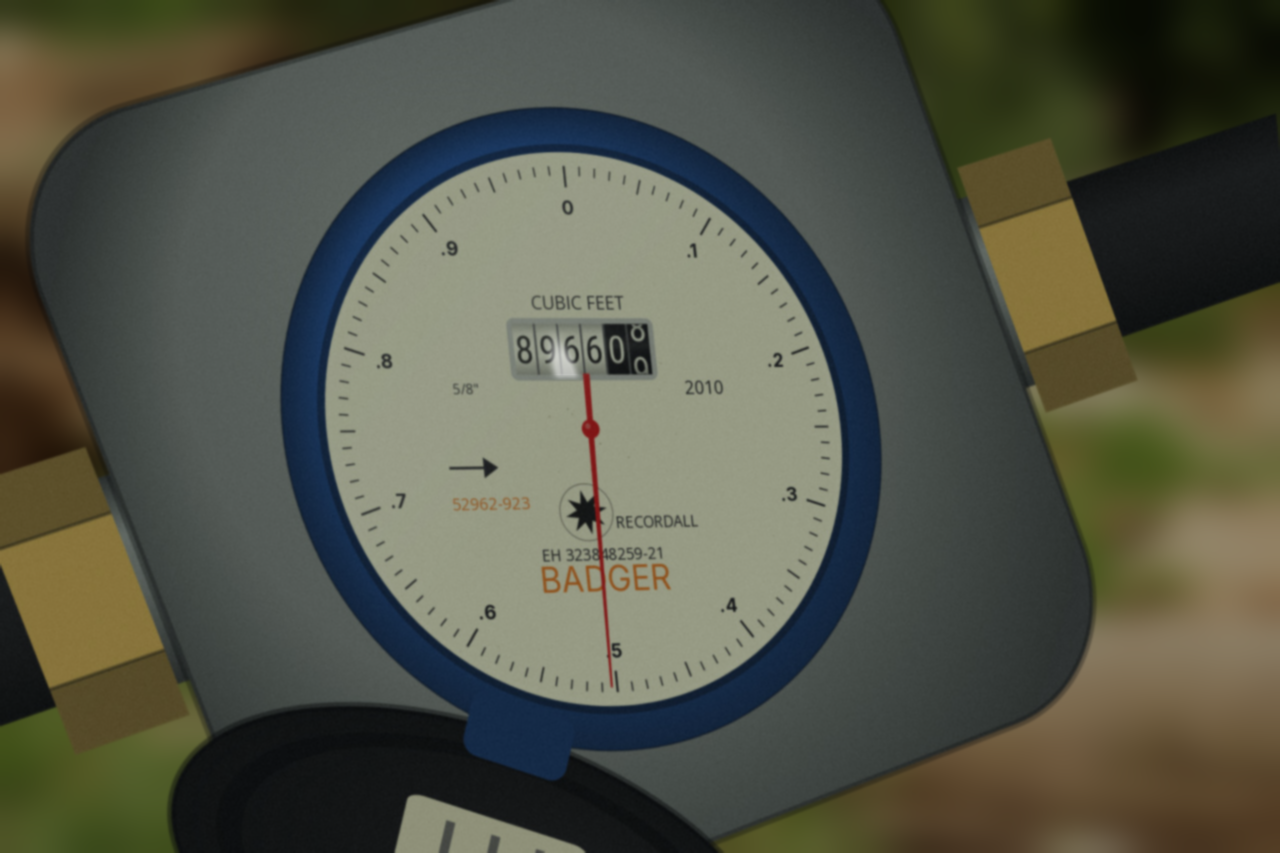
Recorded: 896608.50 (ft³)
